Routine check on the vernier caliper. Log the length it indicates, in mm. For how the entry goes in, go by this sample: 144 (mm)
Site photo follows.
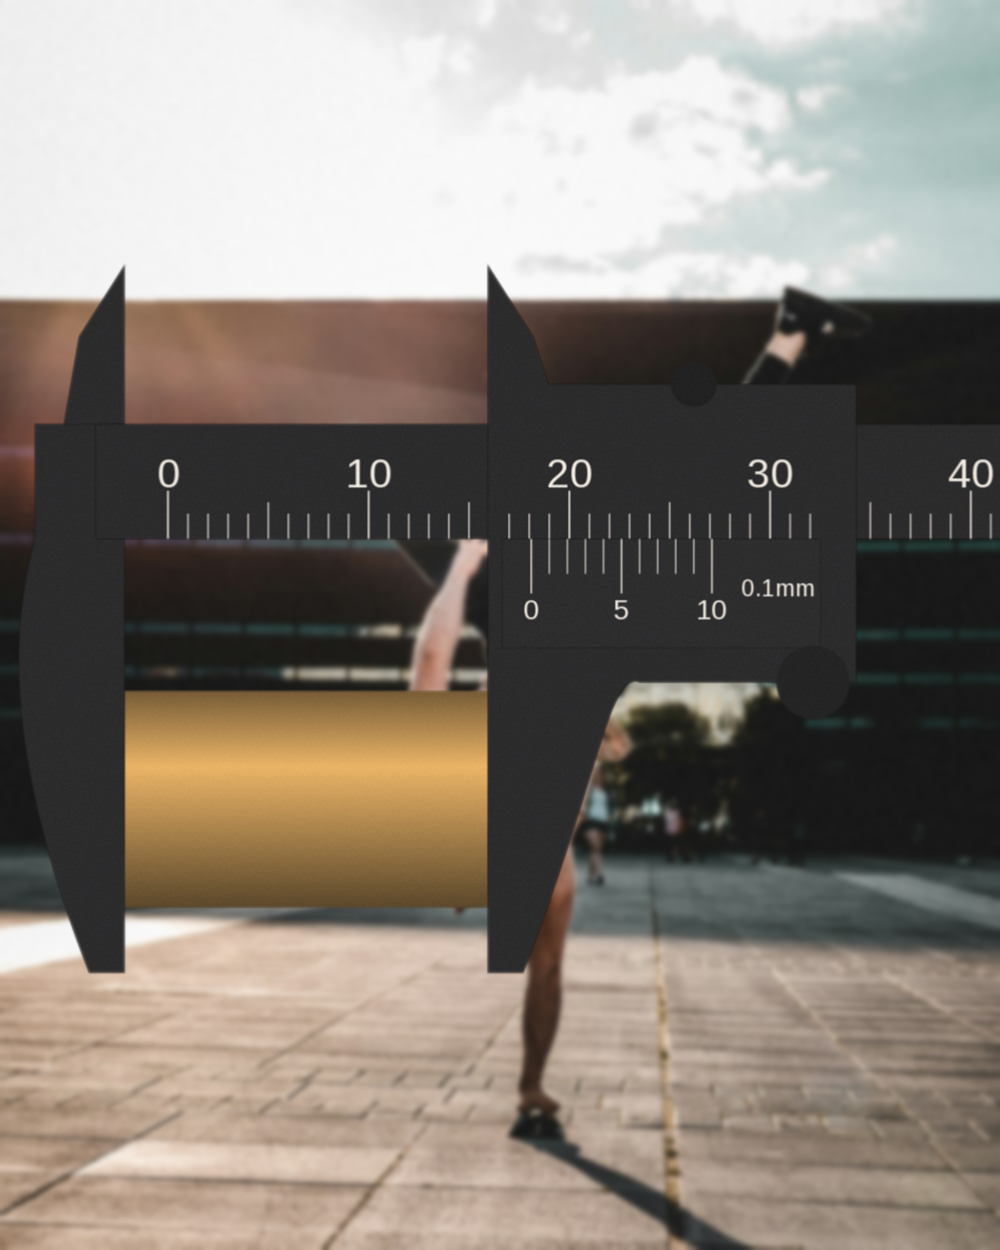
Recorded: 18.1 (mm)
